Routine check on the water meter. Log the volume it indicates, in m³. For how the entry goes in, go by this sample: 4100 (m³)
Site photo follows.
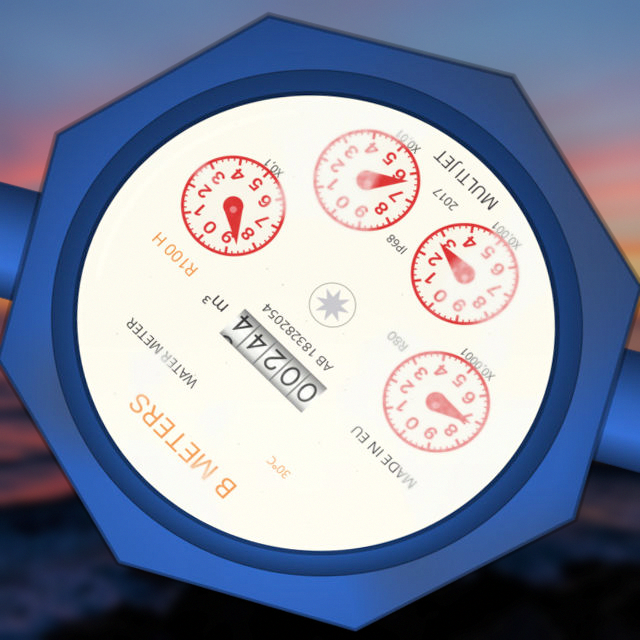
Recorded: 243.8627 (m³)
